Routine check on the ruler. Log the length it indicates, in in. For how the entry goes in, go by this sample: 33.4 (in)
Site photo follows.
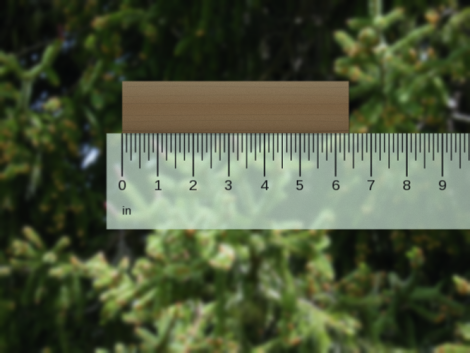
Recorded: 6.375 (in)
